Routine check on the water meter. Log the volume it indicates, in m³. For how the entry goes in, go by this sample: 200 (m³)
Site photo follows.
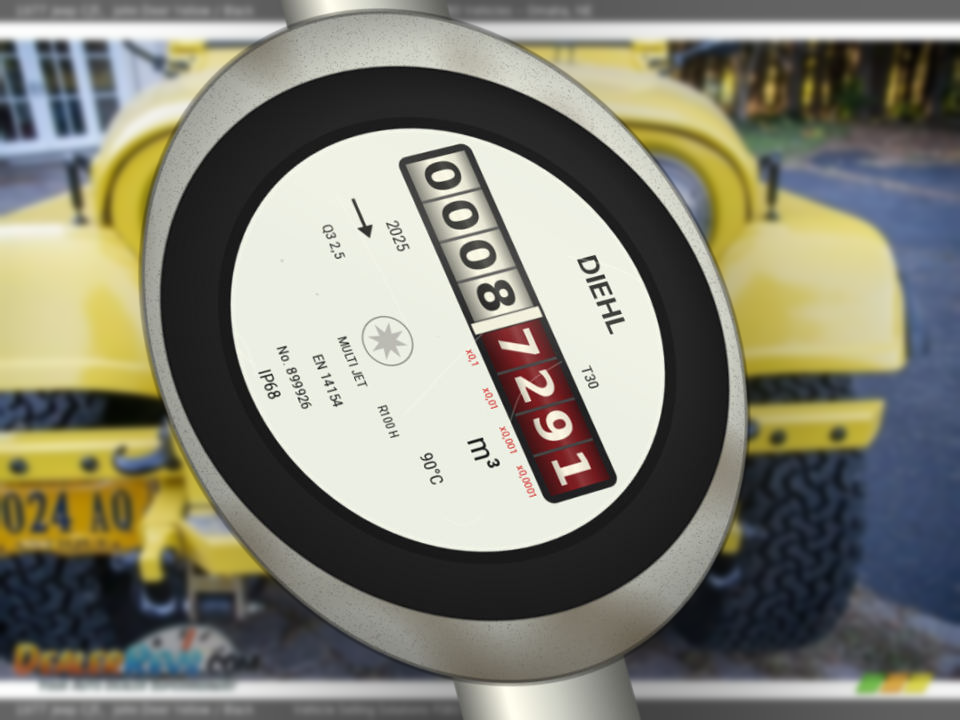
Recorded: 8.7291 (m³)
